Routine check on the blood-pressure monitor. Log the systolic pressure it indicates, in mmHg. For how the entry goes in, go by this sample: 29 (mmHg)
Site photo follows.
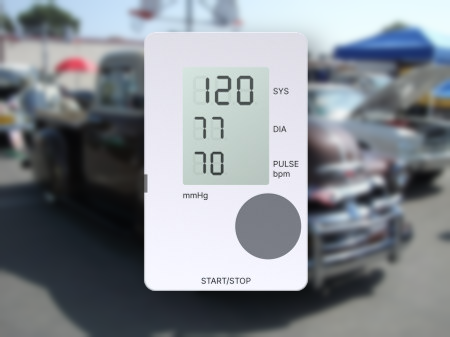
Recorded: 120 (mmHg)
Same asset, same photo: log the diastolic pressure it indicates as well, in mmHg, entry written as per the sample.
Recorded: 77 (mmHg)
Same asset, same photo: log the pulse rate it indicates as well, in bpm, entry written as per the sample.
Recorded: 70 (bpm)
